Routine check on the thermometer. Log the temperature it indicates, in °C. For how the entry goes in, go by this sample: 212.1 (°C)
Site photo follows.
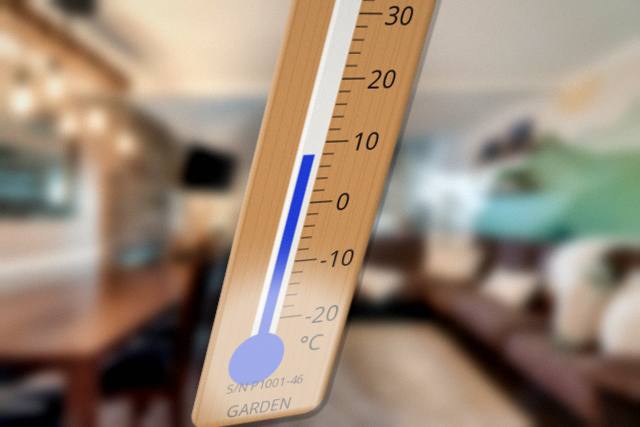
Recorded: 8 (°C)
